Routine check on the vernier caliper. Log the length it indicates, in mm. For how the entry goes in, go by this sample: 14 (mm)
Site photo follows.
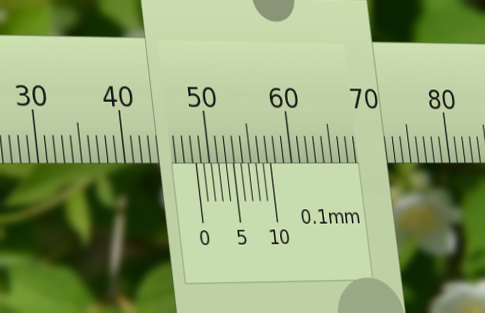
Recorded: 48.4 (mm)
